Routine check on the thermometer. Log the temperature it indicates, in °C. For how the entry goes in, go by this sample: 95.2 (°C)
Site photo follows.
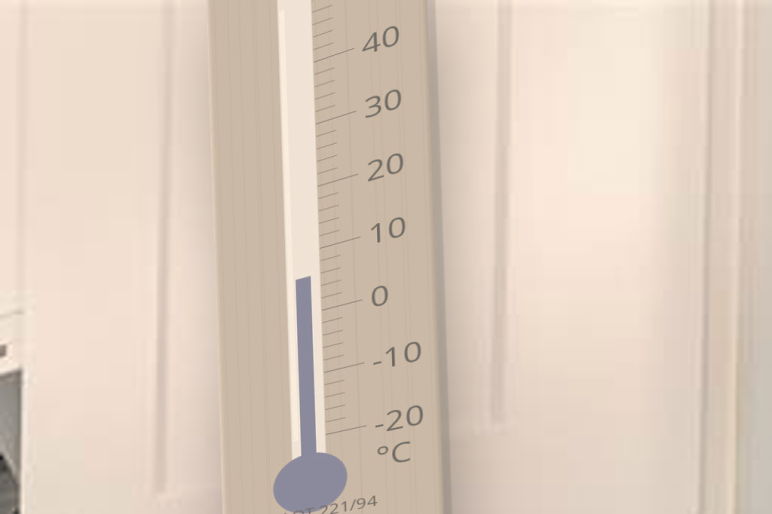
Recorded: 6 (°C)
